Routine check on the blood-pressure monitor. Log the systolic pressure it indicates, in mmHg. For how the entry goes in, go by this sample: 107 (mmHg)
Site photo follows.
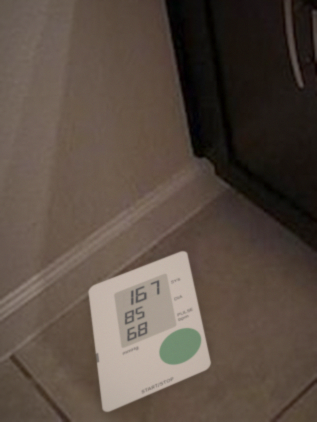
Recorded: 167 (mmHg)
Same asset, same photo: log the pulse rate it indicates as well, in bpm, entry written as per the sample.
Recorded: 68 (bpm)
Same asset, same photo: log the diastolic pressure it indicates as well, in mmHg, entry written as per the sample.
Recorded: 85 (mmHg)
